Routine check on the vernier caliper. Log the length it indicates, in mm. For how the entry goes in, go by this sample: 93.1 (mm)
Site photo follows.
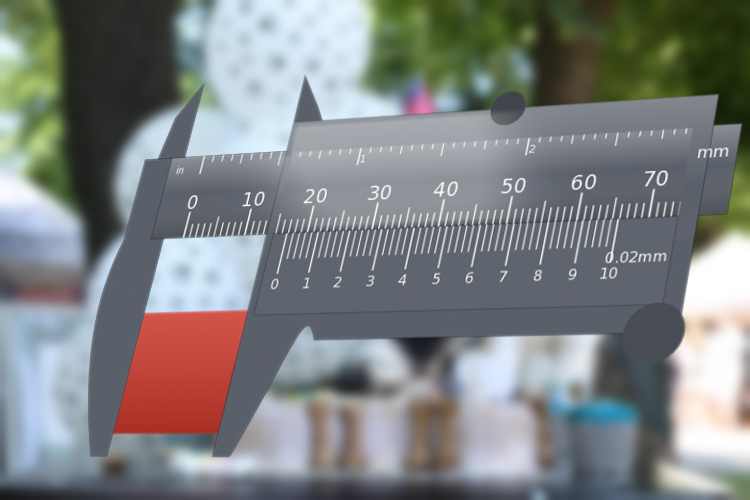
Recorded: 16.8 (mm)
